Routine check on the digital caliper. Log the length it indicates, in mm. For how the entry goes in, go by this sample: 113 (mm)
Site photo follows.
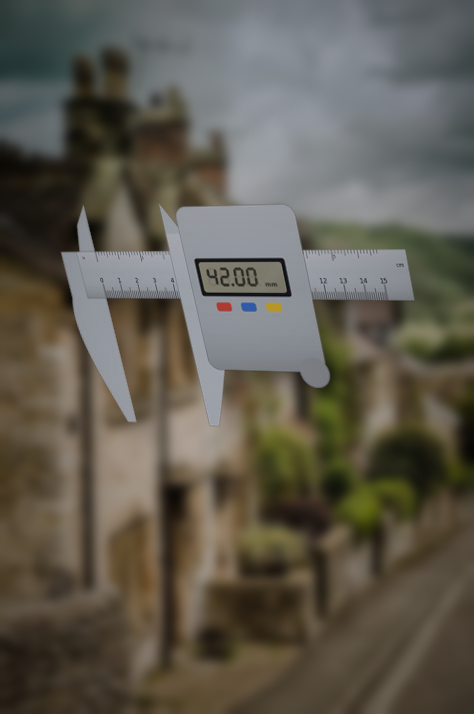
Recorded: 42.00 (mm)
